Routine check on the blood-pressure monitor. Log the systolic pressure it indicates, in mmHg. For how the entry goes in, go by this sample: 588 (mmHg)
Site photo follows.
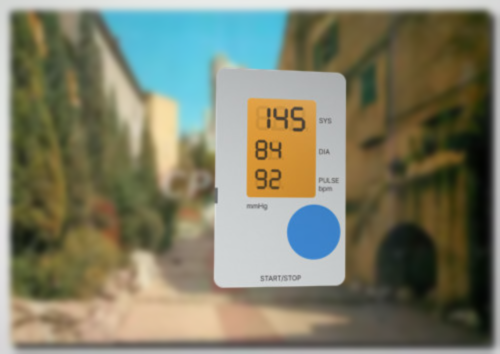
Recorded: 145 (mmHg)
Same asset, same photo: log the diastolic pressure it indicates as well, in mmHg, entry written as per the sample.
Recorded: 84 (mmHg)
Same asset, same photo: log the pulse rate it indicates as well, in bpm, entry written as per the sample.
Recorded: 92 (bpm)
